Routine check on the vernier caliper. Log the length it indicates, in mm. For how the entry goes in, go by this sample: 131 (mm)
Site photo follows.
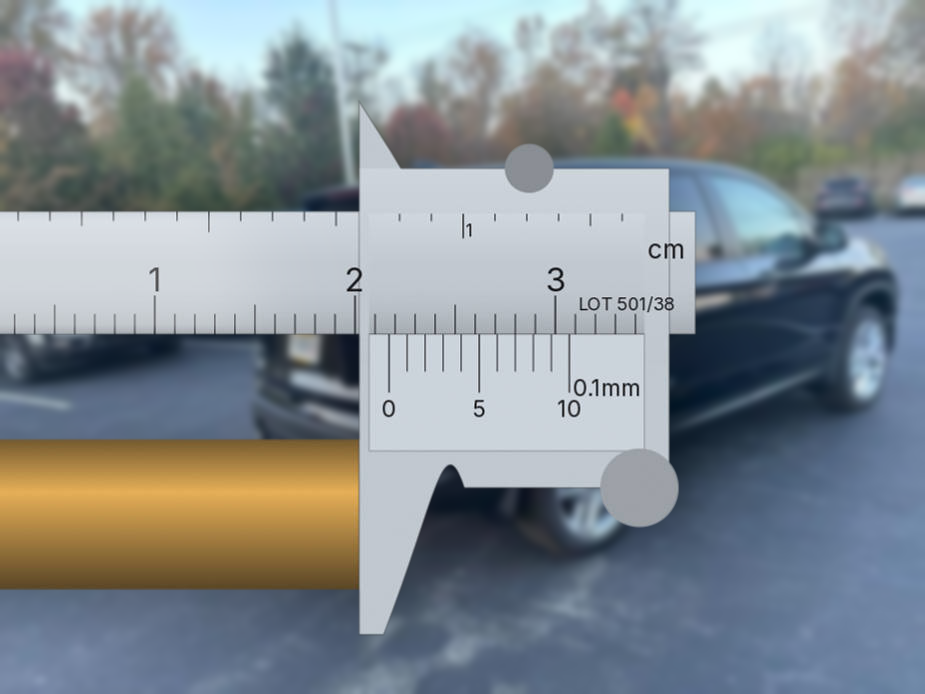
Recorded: 21.7 (mm)
